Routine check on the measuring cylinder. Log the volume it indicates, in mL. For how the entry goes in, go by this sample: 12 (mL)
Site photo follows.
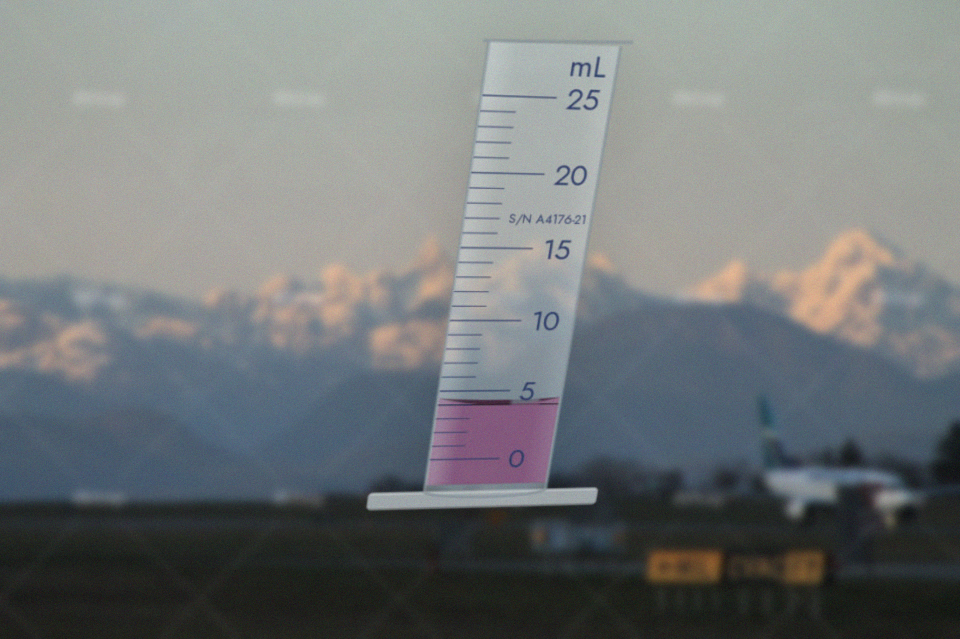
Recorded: 4 (mL)
